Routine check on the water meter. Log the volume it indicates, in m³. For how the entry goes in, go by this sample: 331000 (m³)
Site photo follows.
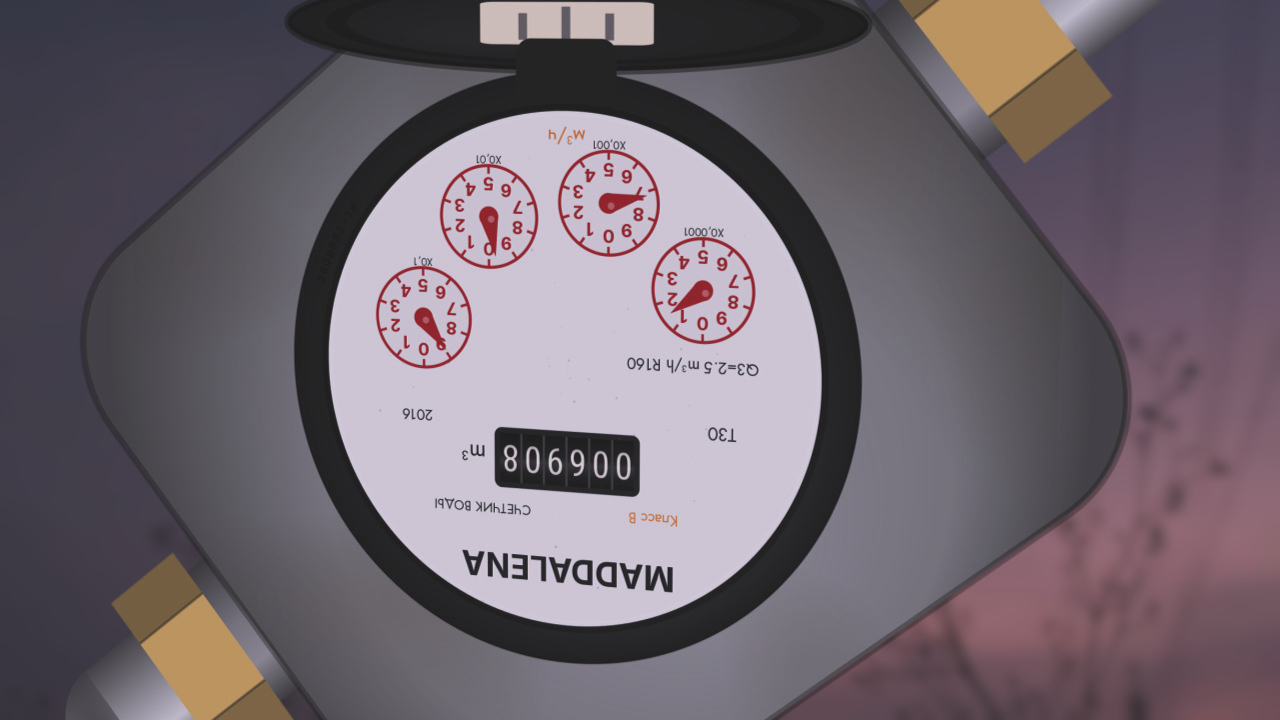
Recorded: 6908.8971 (m³)
